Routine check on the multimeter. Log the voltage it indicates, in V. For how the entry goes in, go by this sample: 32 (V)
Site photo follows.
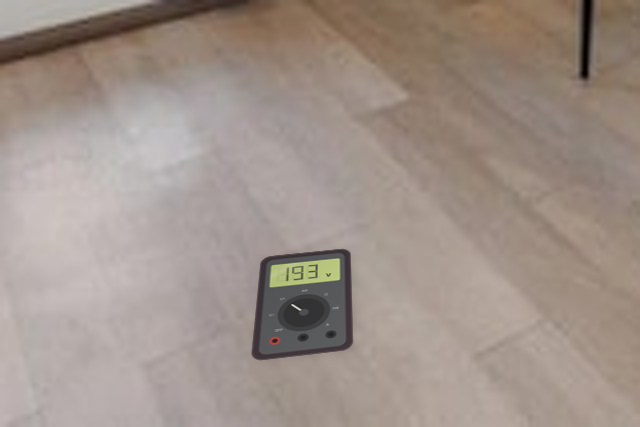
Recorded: 193 (V)
